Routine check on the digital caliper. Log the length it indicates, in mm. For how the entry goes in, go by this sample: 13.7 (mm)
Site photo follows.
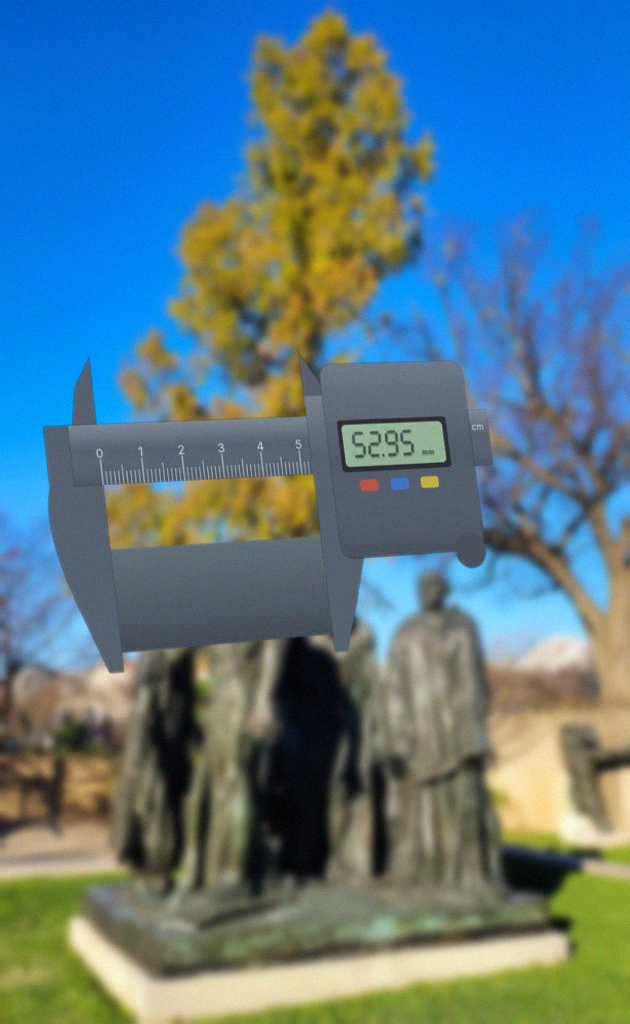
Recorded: 52.95 (mm)
